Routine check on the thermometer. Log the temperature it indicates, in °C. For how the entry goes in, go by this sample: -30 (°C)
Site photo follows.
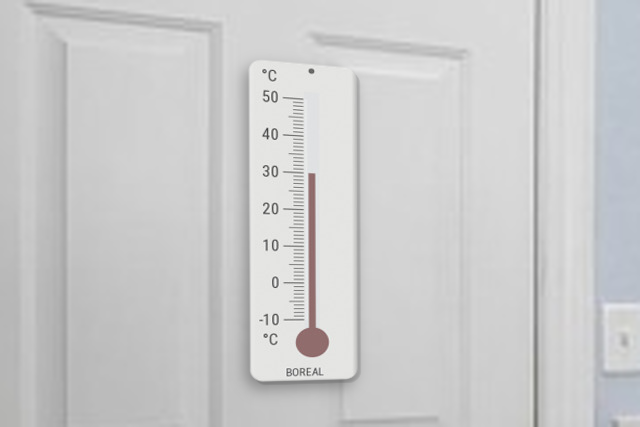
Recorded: 30 (°C)
